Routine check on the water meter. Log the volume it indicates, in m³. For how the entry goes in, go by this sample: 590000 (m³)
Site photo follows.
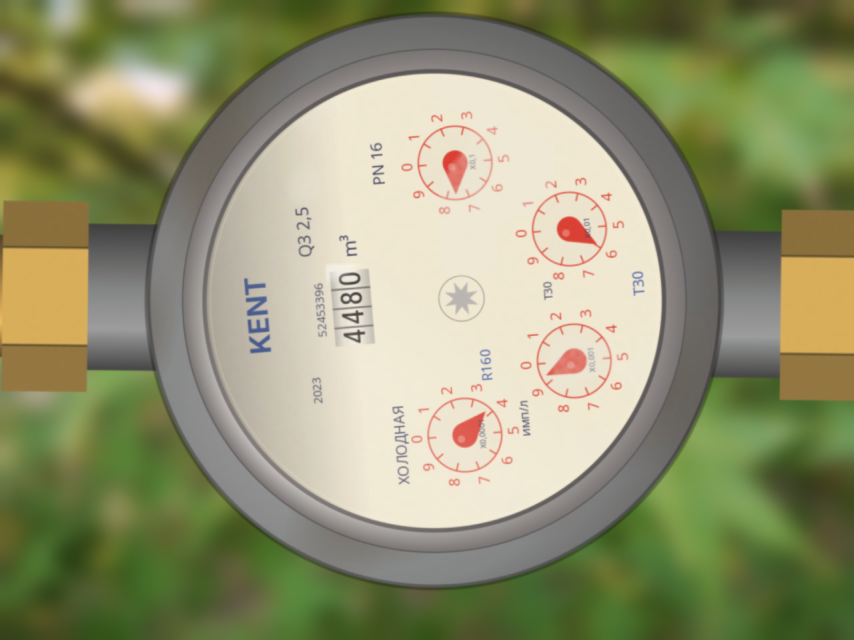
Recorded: 4480.7593 (m³)
